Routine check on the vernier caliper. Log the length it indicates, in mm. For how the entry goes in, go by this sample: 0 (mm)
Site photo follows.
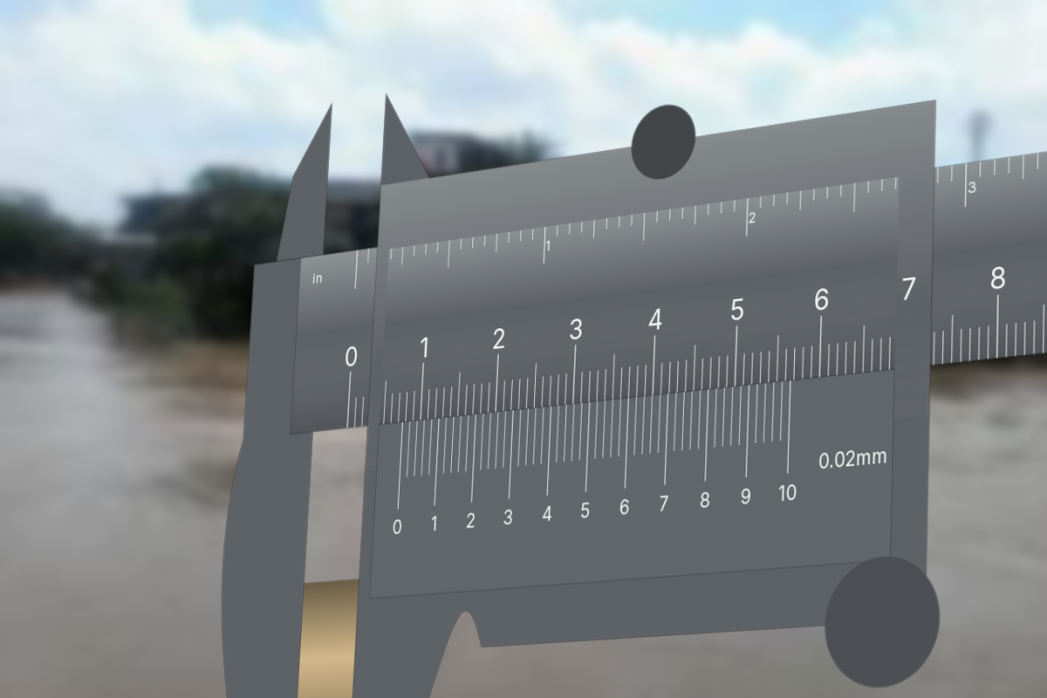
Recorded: 7.6 (mm)
